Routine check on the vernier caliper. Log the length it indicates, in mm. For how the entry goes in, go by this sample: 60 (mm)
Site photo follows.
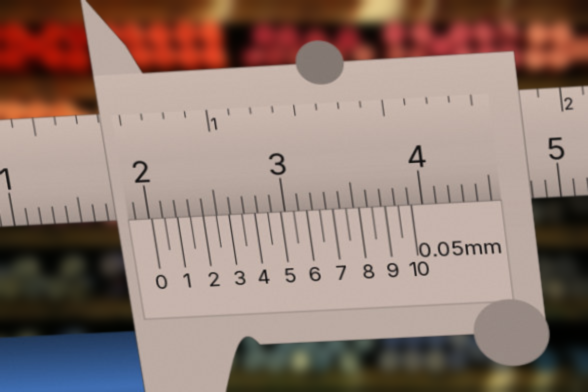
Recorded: 20.2 (mm)
